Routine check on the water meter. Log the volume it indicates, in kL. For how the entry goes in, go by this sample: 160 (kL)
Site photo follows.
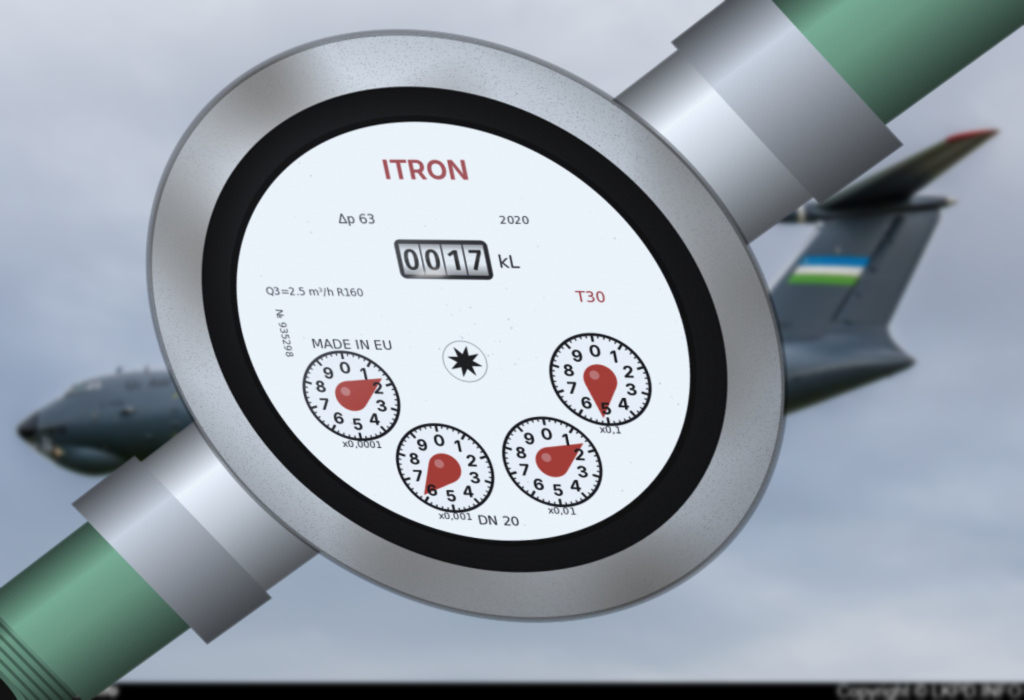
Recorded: 17.5161 (kL)
